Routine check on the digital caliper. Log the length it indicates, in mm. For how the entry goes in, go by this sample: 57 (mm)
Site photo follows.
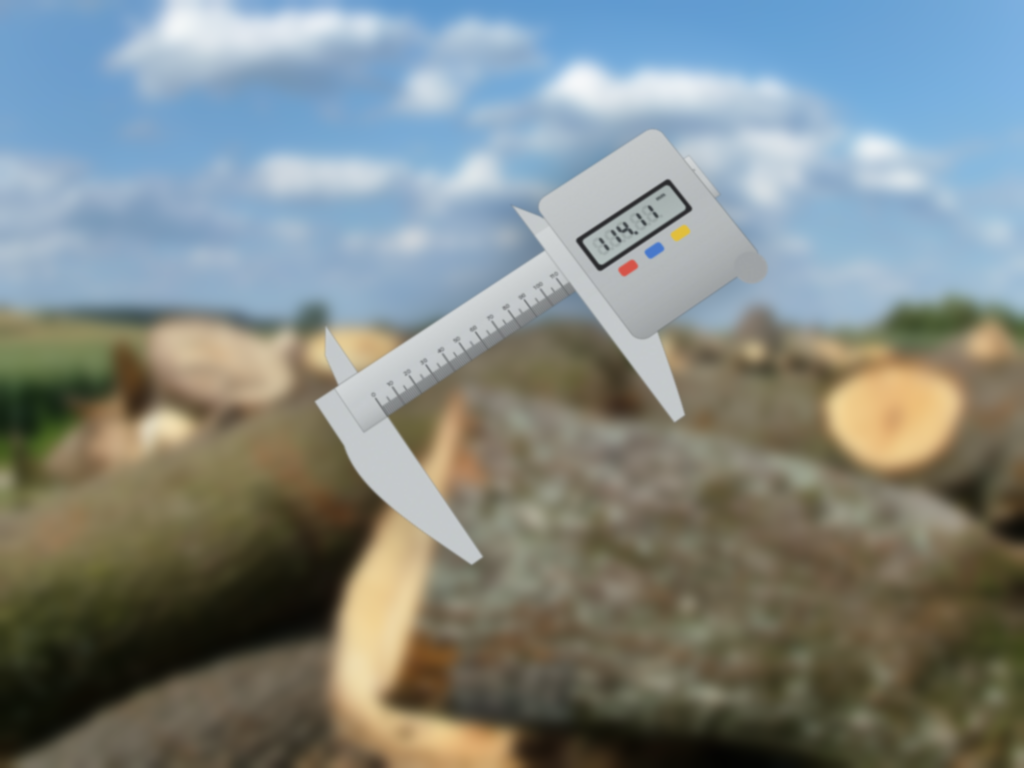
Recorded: 114.11 (mm)
